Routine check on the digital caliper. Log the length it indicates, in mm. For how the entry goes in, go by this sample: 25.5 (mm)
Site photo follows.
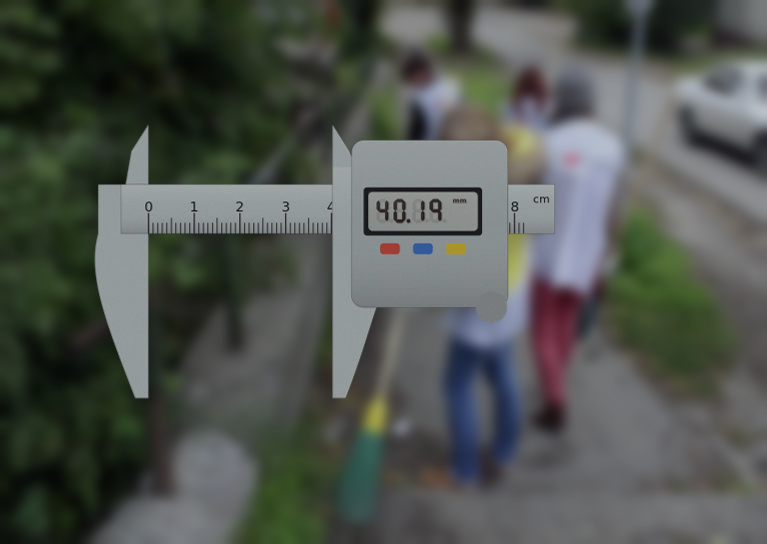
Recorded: 40.19 (mm)
